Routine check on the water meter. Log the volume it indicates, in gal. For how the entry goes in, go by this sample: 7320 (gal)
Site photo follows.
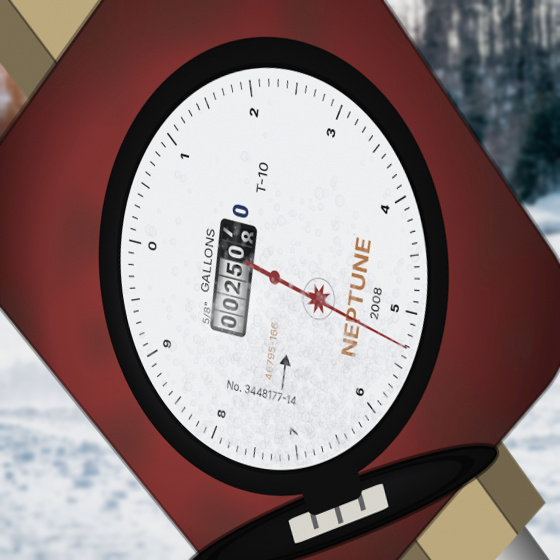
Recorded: 25075.3 (gal)
